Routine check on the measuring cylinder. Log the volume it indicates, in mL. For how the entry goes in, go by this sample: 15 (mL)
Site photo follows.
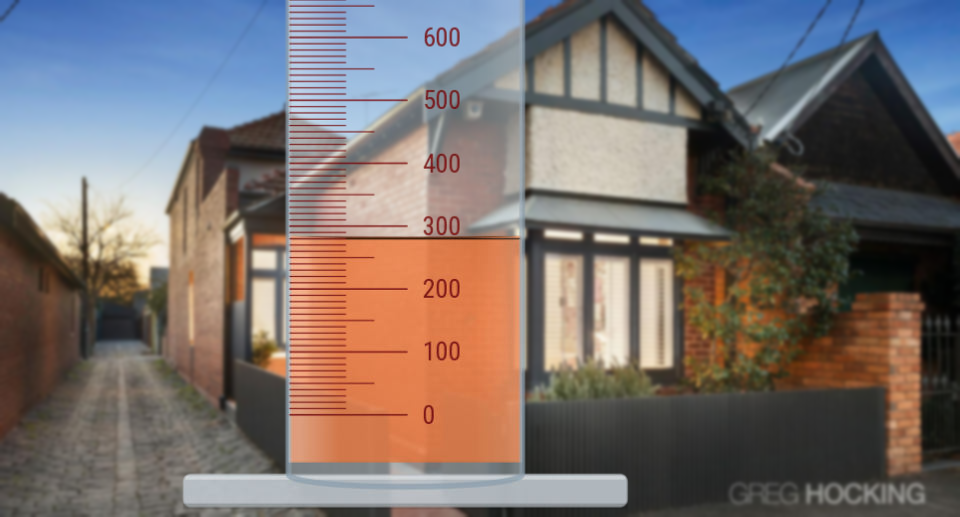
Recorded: 280 (mL)
